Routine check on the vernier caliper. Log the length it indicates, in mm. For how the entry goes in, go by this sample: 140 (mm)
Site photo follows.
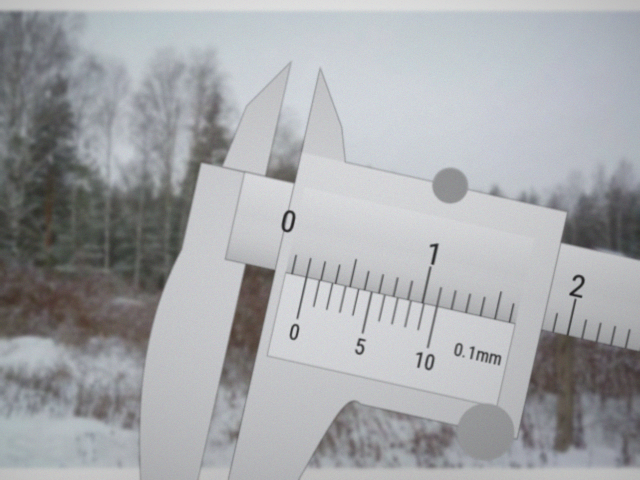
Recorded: 2.0 (mm)
